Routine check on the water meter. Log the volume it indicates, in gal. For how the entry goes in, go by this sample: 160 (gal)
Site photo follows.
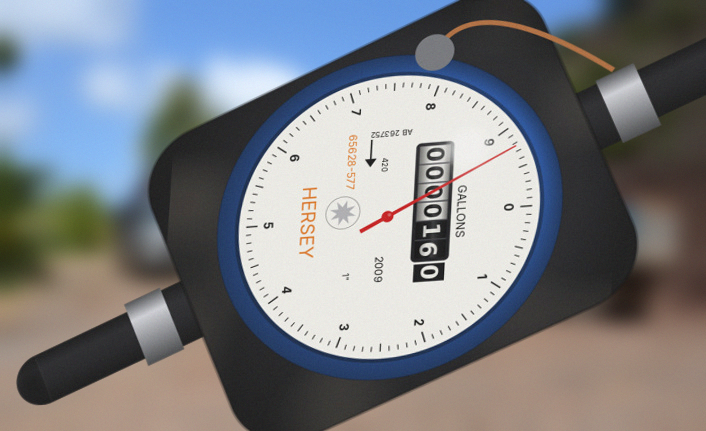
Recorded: 159.2 (gal)
